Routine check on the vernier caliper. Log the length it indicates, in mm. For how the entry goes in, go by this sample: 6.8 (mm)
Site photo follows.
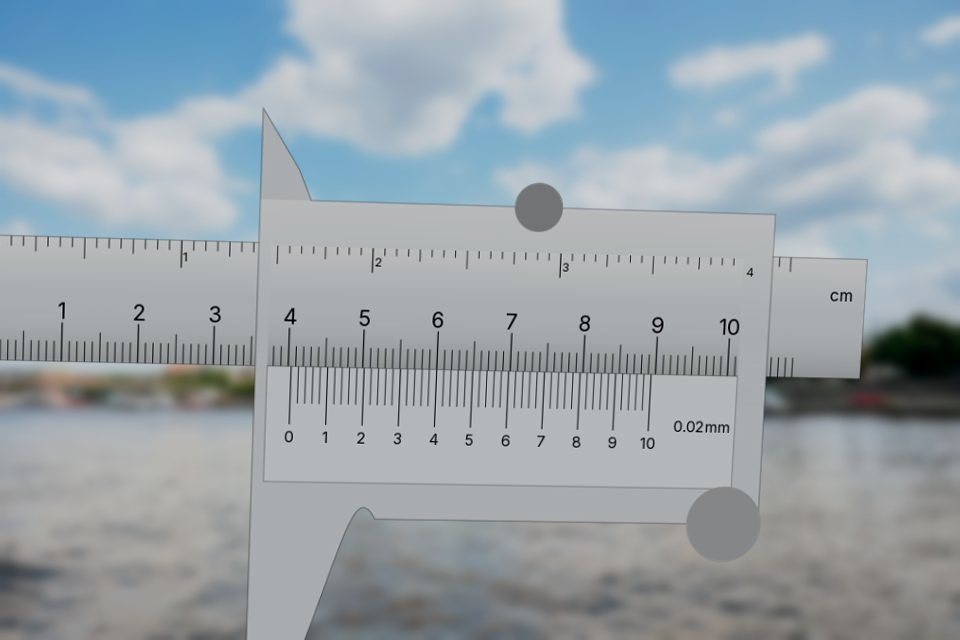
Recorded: 40.4 (mm)
